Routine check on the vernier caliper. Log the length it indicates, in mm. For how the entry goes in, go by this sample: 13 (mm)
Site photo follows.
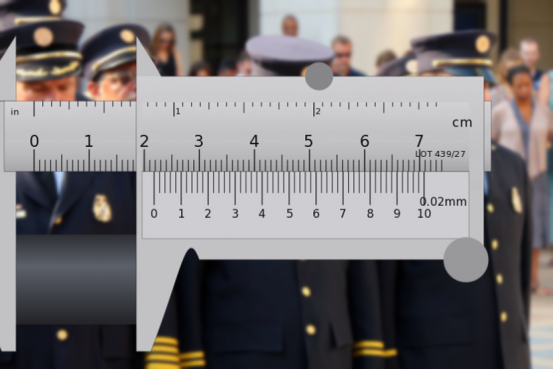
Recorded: 21.8 (mm)
